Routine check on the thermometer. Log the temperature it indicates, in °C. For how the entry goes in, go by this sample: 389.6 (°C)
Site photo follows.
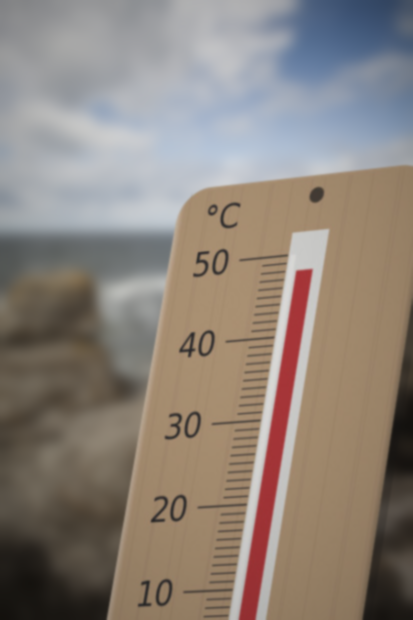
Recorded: 48 (°C)
